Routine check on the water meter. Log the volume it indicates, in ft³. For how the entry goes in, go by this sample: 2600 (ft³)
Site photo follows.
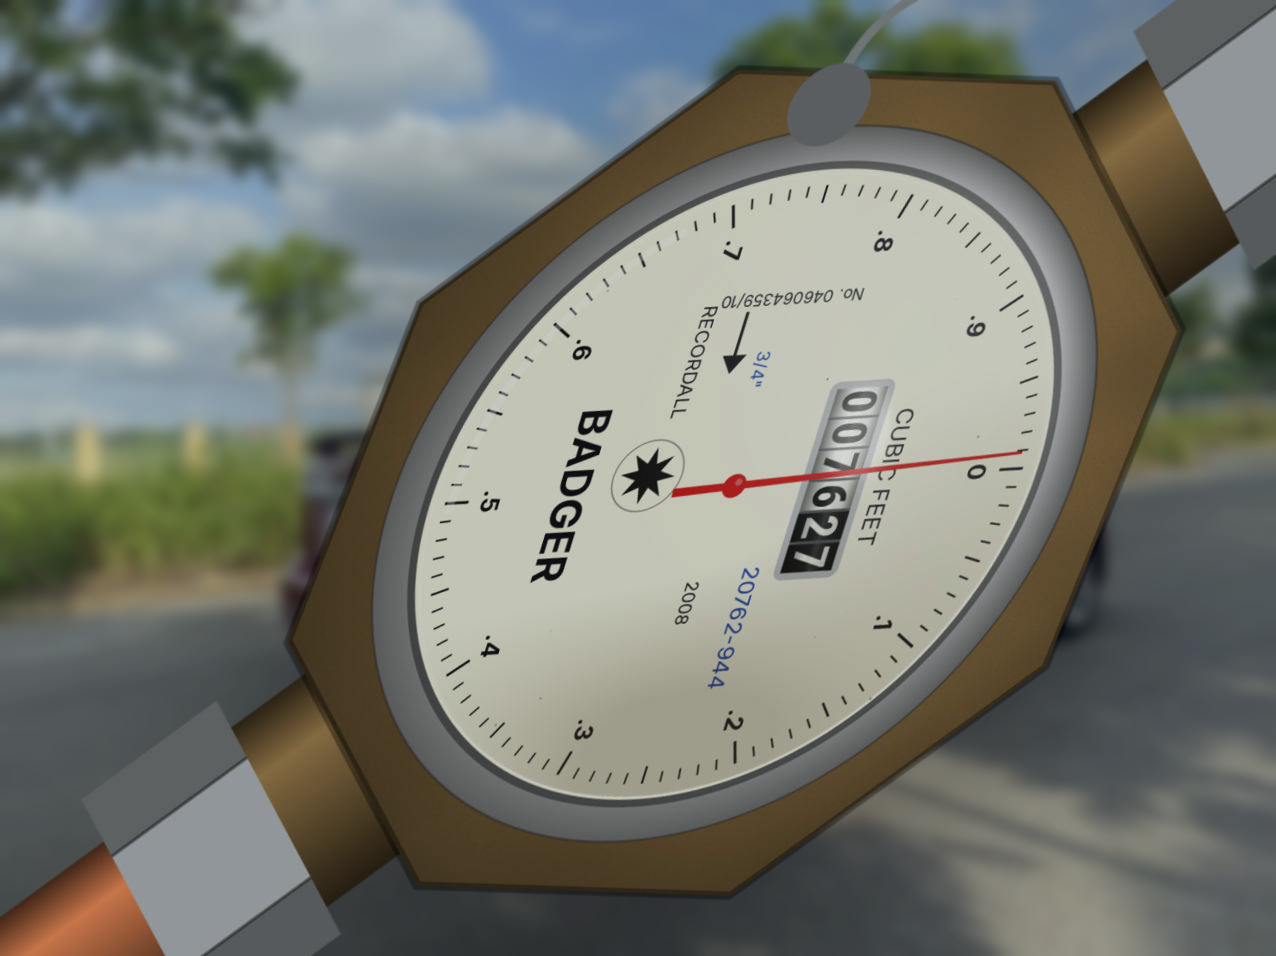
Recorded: 7626.99 (ft³)
